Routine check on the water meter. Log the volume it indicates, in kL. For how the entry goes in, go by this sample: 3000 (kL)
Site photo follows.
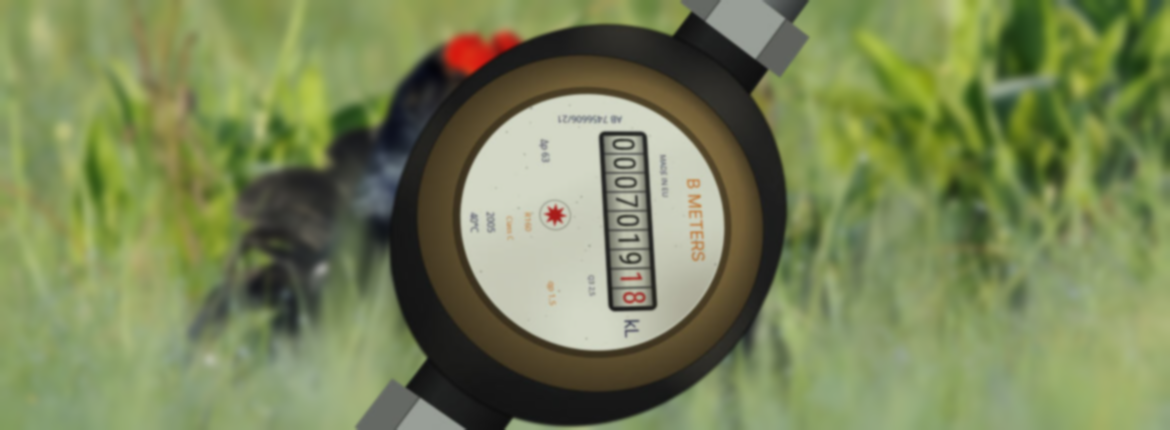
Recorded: 7019.18 (kL)
